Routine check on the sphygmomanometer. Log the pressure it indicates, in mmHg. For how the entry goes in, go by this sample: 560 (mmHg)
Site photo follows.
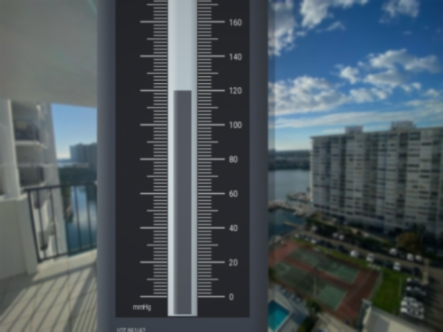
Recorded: 120 (mmHg)
